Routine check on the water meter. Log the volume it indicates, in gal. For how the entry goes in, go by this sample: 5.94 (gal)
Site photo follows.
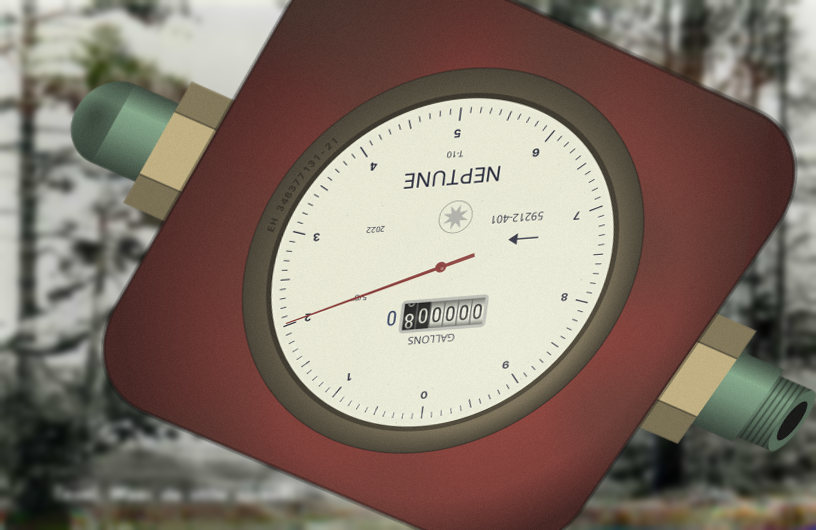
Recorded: 82.0 (gal)
